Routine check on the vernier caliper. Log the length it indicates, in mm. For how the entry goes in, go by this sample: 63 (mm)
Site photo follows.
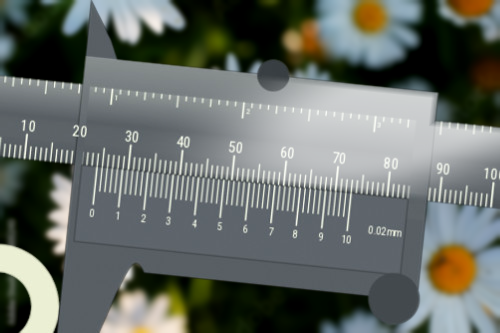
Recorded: 24.0 (mm)
